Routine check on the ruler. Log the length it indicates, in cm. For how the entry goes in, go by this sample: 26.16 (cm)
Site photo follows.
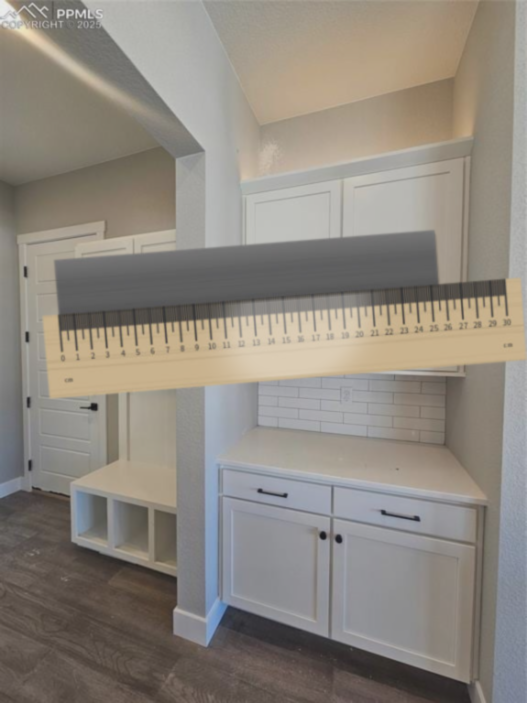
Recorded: 25.5 (cm)
